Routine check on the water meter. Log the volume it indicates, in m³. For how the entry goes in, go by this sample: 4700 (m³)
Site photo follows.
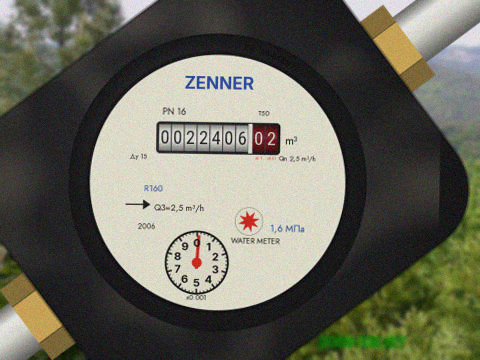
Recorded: 22406.020 (m³)
